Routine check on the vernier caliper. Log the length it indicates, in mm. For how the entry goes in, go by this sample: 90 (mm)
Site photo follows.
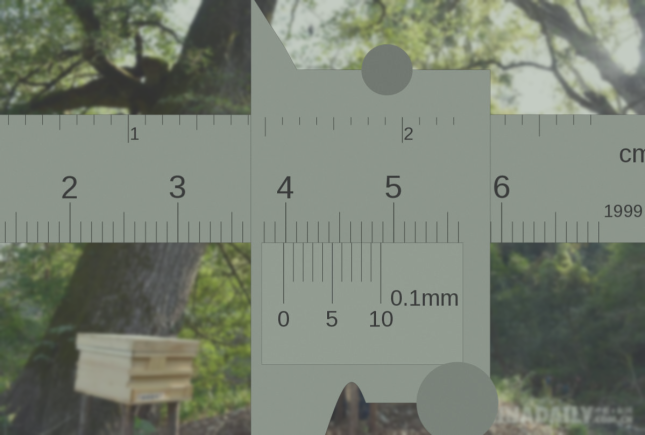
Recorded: 39.8 (mm)
